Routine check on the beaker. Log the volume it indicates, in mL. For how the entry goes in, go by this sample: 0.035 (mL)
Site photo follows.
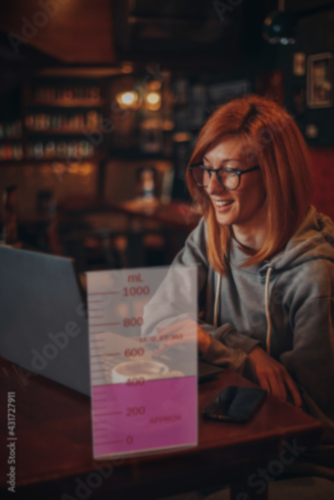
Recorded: 400 (mL)
